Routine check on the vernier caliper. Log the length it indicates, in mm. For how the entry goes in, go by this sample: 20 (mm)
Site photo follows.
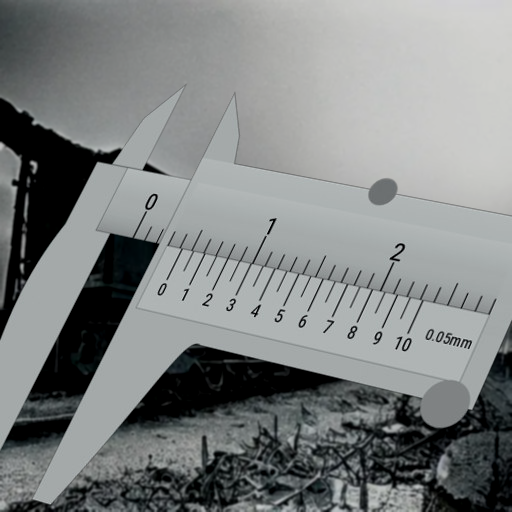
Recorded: 4.2 (mm)
